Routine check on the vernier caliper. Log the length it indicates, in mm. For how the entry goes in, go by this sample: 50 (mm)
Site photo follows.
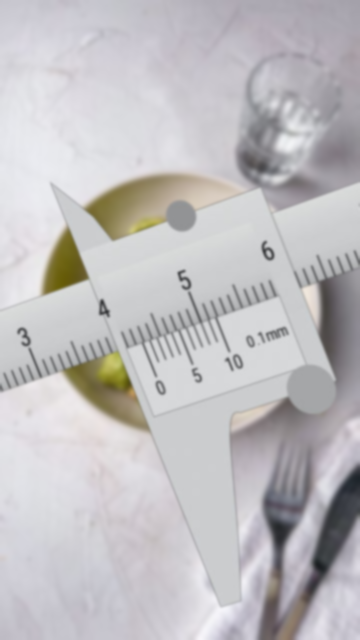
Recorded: 42.8 (mm)
